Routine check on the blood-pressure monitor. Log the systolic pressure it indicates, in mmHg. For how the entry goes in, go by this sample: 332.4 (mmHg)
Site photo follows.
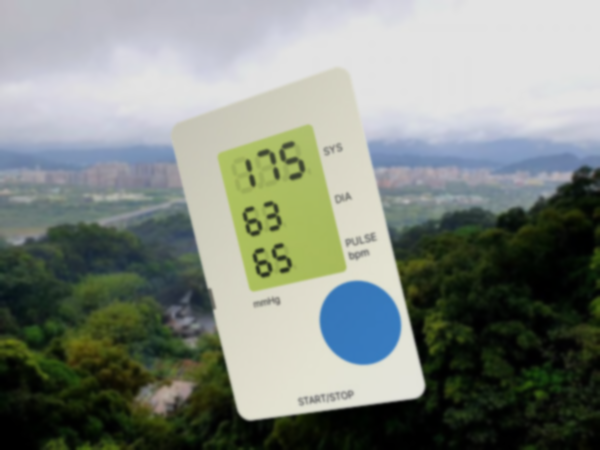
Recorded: 175 (mmHg)
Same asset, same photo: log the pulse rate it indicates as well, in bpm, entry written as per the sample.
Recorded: 65 (bpm)
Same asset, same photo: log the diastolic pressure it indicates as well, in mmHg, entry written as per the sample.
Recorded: 63 (mmHg)
